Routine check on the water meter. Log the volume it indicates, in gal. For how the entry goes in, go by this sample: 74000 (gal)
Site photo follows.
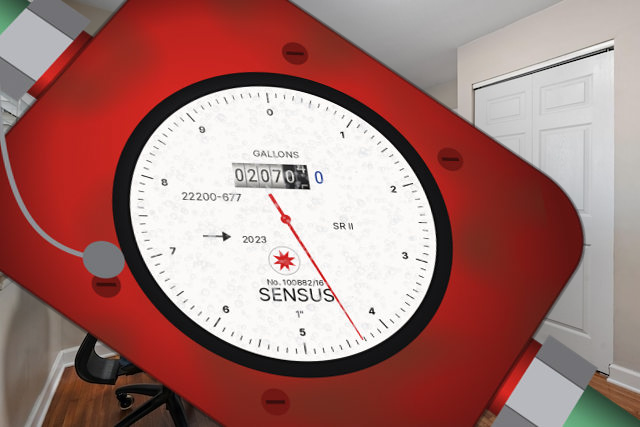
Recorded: 207044.3 (gal)
